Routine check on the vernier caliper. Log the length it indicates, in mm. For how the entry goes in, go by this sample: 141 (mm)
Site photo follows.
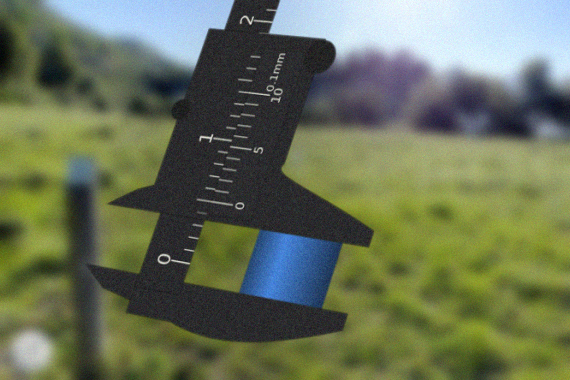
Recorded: 5.0 (mm)
